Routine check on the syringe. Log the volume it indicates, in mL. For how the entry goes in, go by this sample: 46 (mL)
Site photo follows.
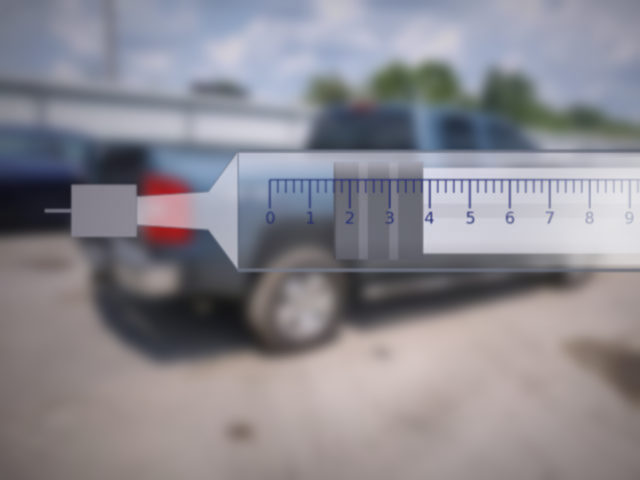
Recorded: 1.6 (mL)
